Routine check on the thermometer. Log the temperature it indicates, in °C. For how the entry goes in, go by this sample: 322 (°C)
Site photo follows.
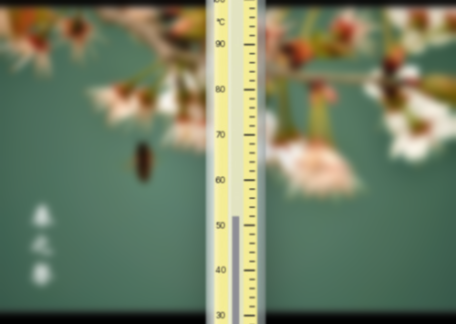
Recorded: 52 (°C)
